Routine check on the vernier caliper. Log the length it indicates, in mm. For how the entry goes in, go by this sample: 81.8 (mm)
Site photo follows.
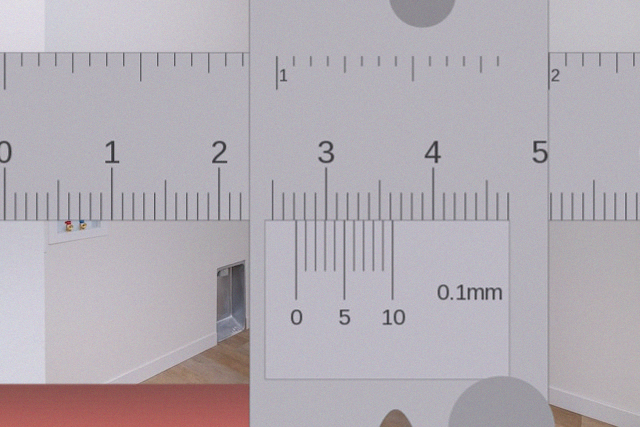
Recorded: 27.2 (mm)
